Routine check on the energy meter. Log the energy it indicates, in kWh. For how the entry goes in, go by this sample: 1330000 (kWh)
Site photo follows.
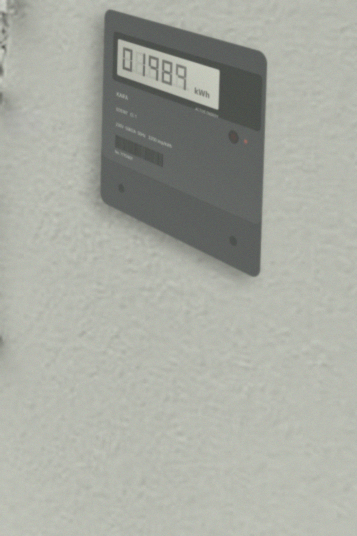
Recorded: 1989 (kWh)
